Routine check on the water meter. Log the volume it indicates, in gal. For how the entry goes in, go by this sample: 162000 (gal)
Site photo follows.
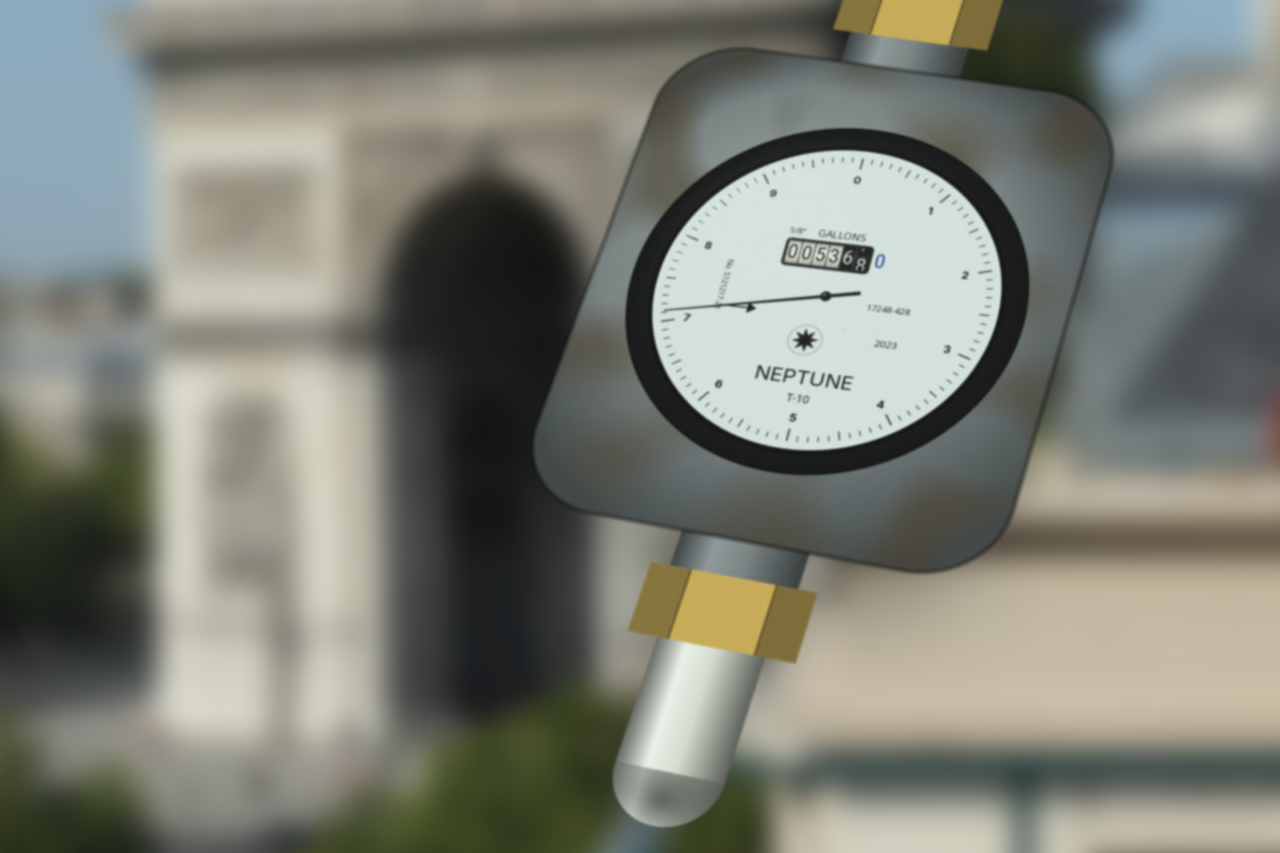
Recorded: 53677.1 (gal)
